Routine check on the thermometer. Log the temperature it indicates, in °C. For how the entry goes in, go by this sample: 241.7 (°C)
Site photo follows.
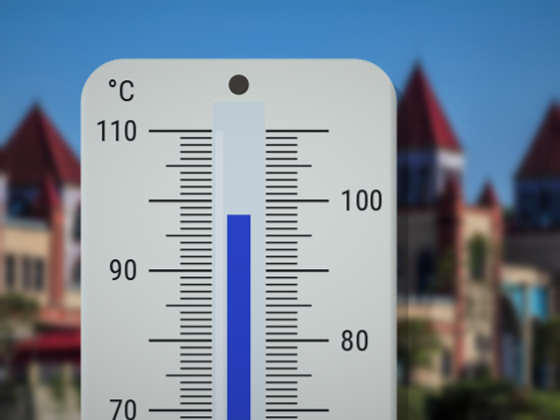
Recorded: 98 (°C)
